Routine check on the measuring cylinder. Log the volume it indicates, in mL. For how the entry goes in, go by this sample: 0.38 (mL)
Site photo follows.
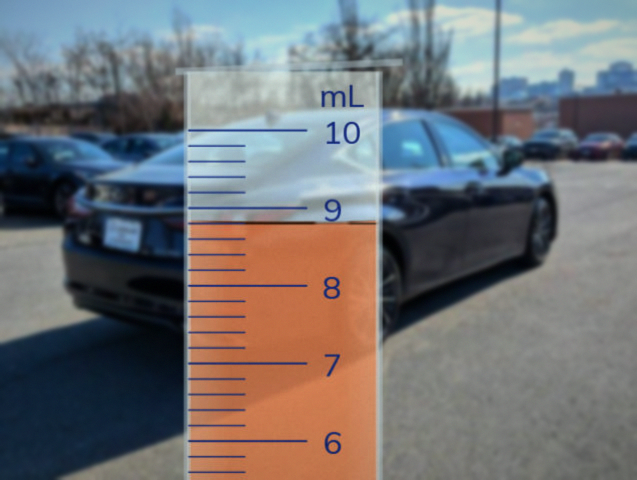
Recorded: 8.8 (mL)
